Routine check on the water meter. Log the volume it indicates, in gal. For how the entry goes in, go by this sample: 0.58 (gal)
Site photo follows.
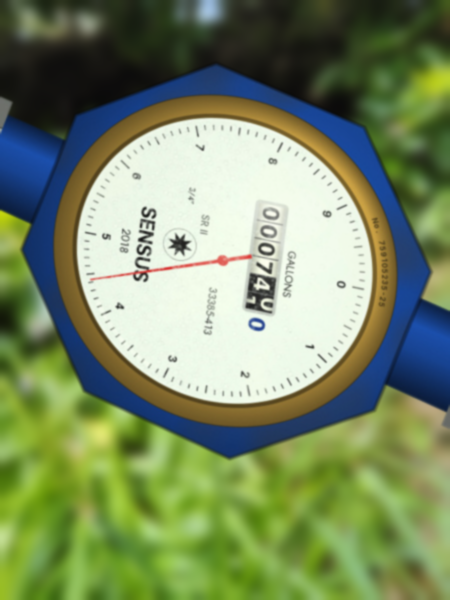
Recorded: 7404.4 (gal)
